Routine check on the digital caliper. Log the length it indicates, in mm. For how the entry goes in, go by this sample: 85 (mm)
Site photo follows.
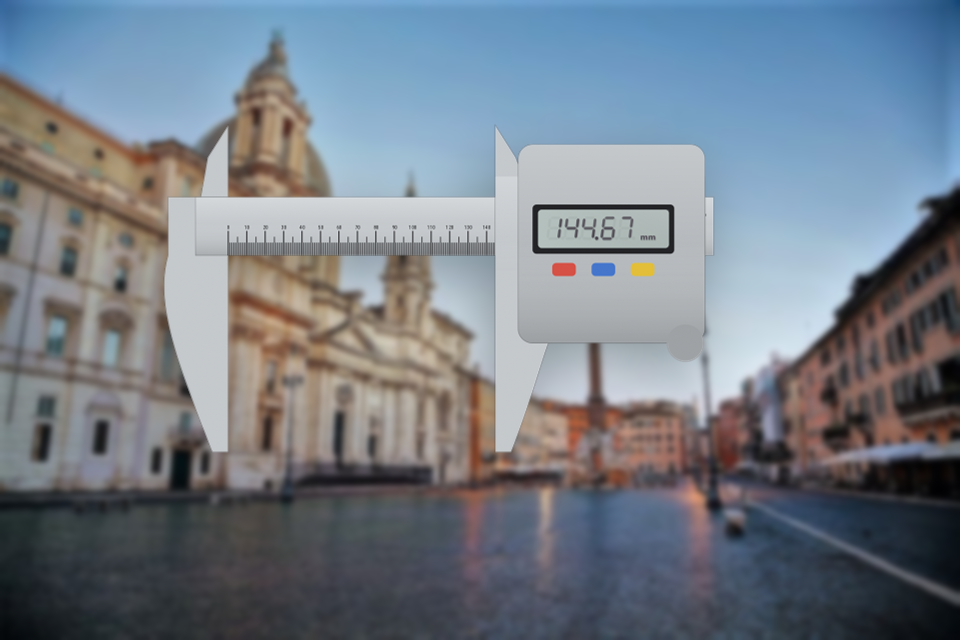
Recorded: 144.67 (mm)
